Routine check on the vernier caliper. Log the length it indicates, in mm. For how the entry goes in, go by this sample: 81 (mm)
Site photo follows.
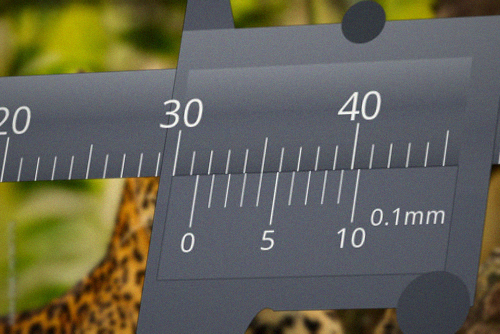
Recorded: 31.4 (mm)
